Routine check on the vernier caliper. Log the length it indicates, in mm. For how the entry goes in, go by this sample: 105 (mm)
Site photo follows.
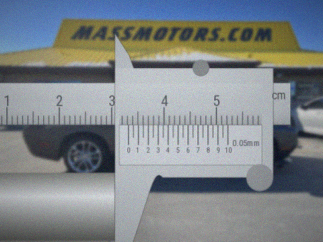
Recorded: 33.2 (mm)
